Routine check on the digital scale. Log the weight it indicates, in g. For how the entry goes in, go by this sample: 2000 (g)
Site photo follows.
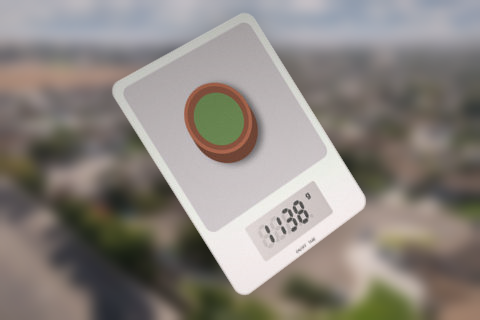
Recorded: 1138 (g)
